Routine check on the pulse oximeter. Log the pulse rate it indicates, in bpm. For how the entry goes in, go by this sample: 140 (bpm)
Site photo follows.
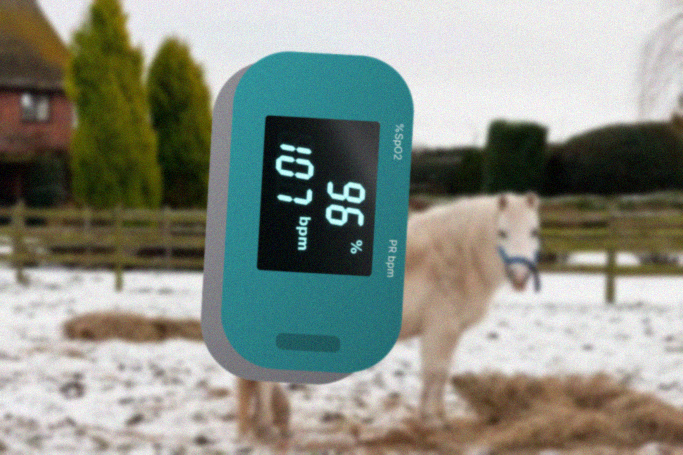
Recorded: 107 (bpm)
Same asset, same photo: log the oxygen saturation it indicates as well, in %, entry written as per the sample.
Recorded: 96 (%)
